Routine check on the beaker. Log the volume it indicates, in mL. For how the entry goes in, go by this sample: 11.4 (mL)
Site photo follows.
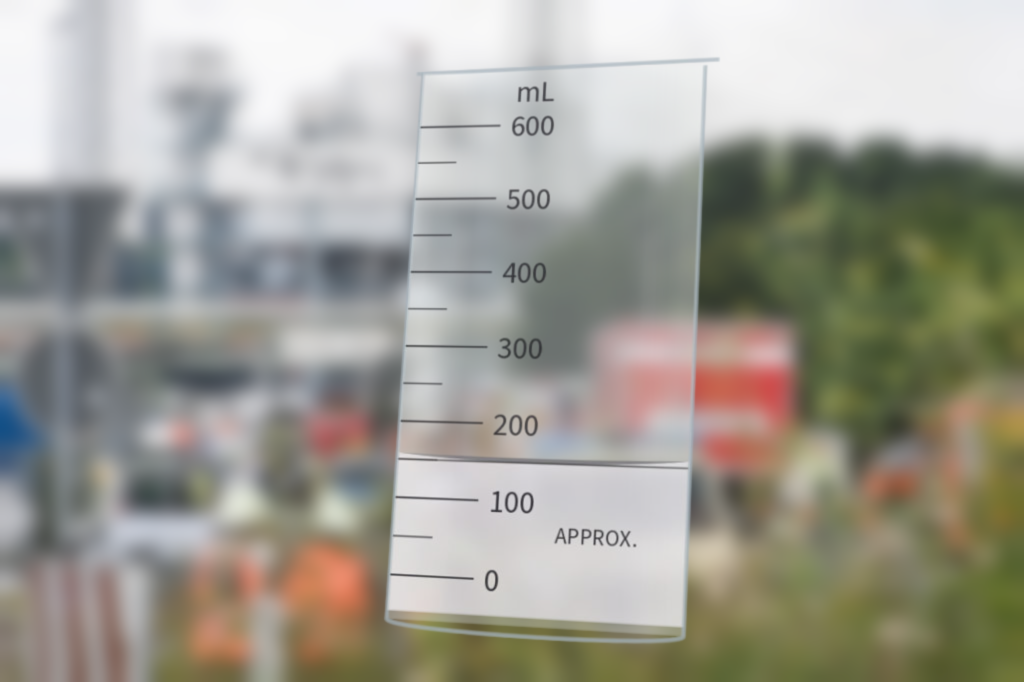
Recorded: 150 (mL)
